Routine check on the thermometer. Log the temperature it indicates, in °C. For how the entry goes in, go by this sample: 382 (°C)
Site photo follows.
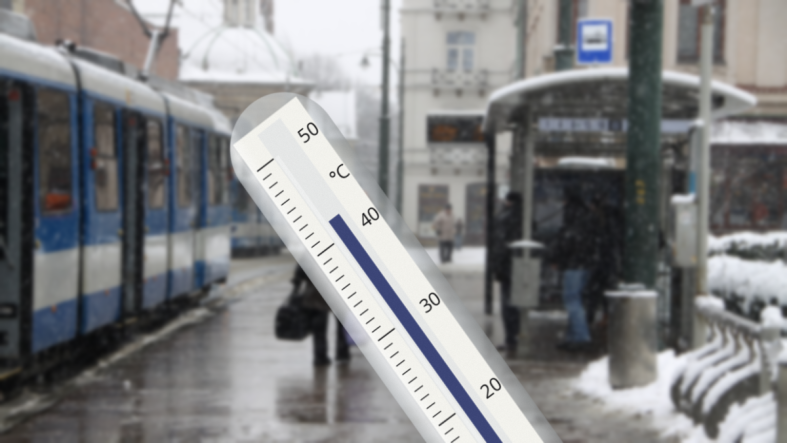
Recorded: 42 (°C)
